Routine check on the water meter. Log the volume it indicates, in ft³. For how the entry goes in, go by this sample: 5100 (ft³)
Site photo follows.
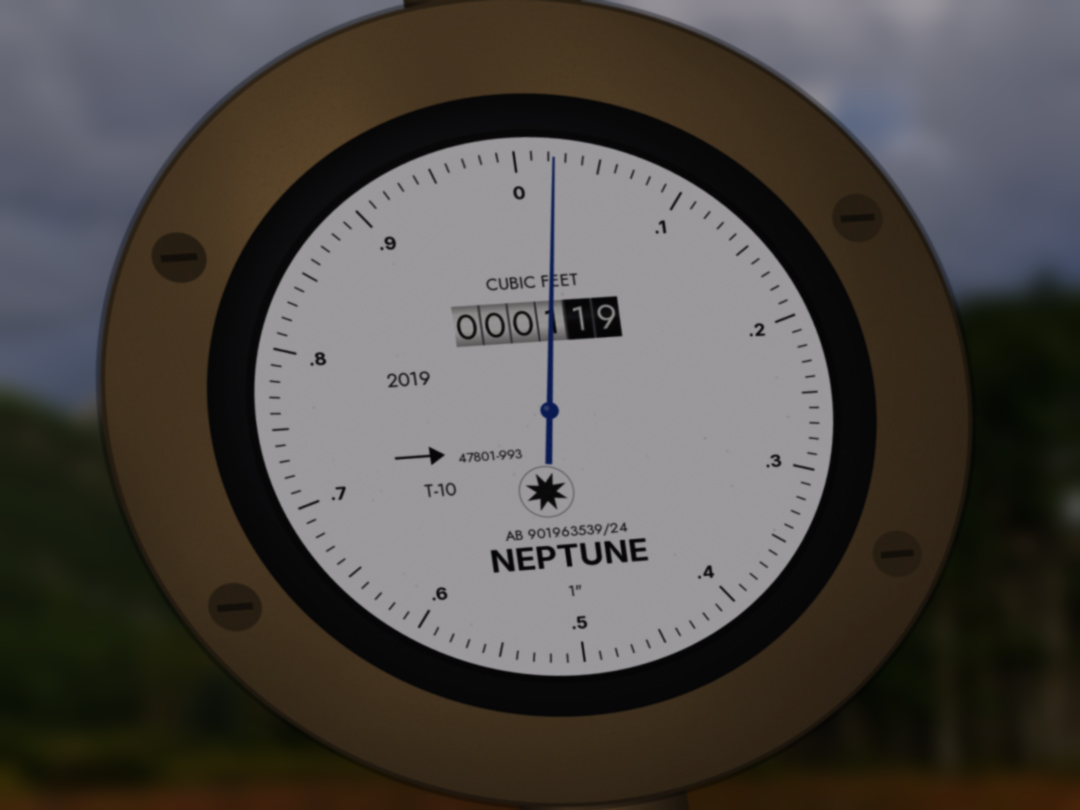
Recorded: 119.02 (ft³)
